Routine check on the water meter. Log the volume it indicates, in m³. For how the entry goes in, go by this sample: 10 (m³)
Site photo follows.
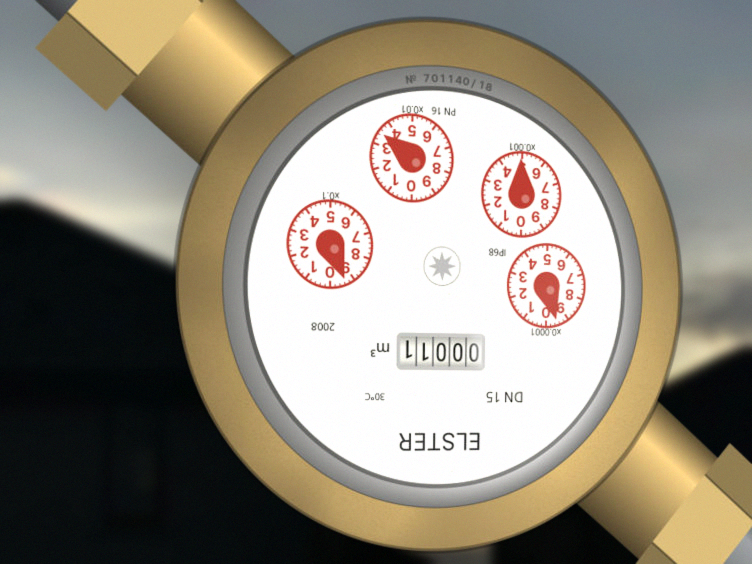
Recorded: 10.9349 (m³)
